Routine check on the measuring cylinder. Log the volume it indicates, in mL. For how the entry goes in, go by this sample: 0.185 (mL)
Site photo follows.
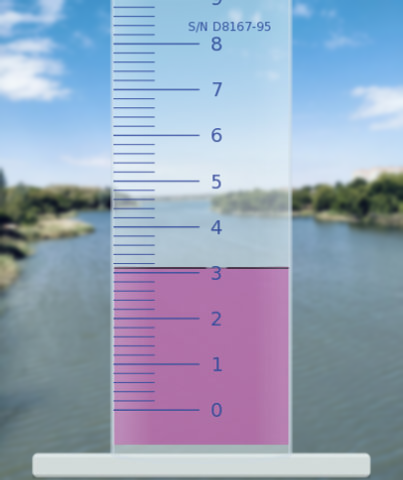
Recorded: 3.1 (mL)
